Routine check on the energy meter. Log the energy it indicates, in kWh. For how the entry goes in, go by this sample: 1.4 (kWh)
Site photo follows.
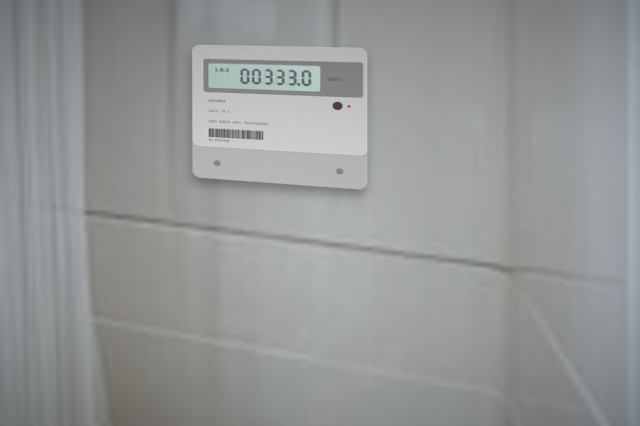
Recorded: 333.0 (kWh)
